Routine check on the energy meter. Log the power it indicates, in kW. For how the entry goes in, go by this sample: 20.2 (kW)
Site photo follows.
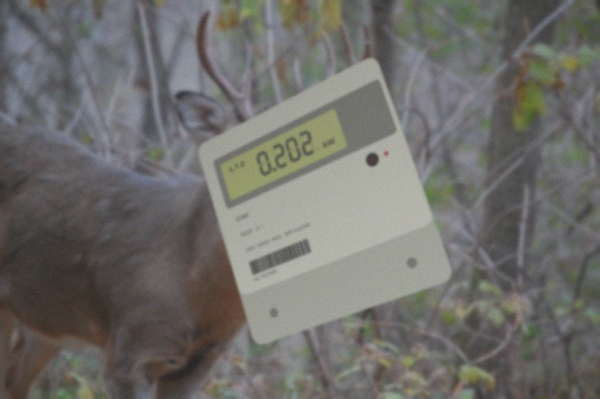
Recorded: 0.202 (kW)
